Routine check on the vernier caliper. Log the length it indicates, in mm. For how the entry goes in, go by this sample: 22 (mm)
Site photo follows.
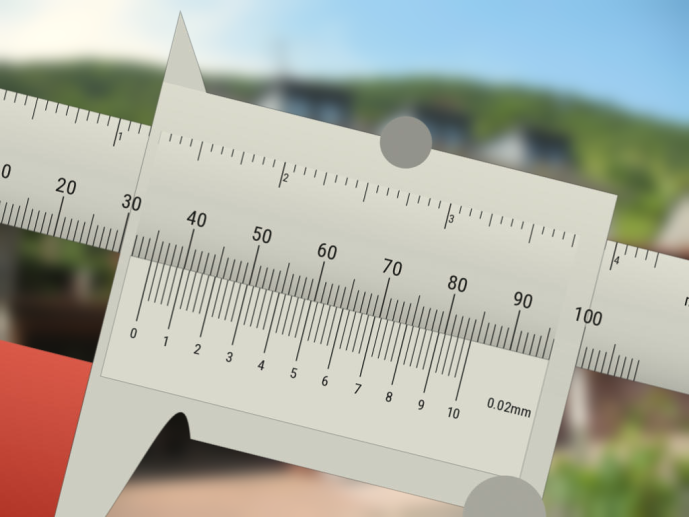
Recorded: 35.0 (mm)
